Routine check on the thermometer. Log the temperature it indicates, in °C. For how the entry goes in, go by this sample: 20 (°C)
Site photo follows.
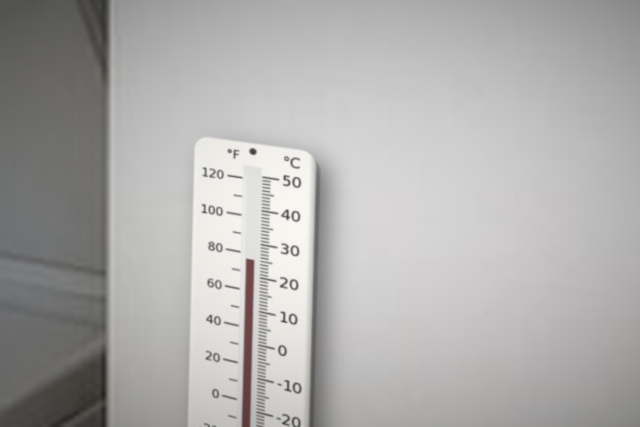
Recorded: 25 (°C)
